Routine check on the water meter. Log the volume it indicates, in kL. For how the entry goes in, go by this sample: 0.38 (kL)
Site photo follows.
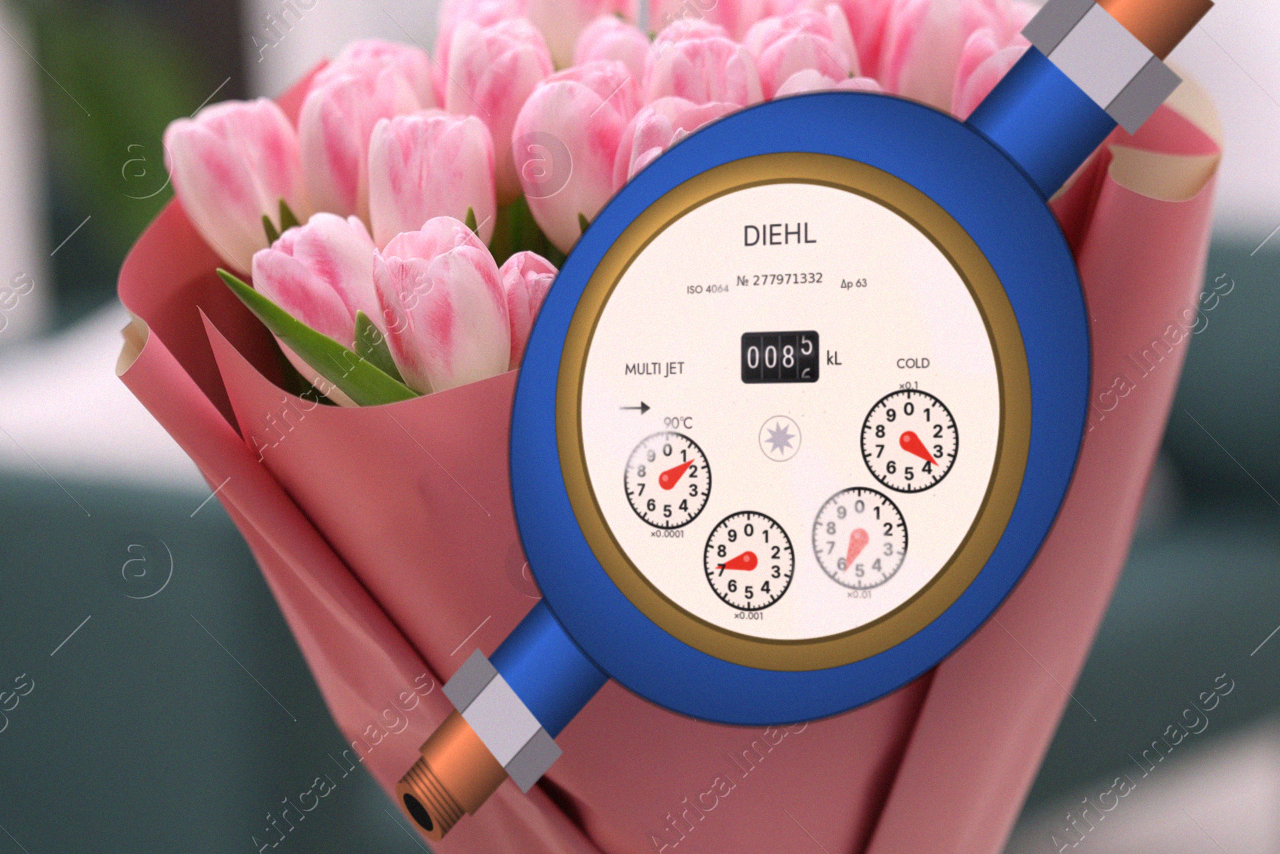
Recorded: 85.3571 (kL)
